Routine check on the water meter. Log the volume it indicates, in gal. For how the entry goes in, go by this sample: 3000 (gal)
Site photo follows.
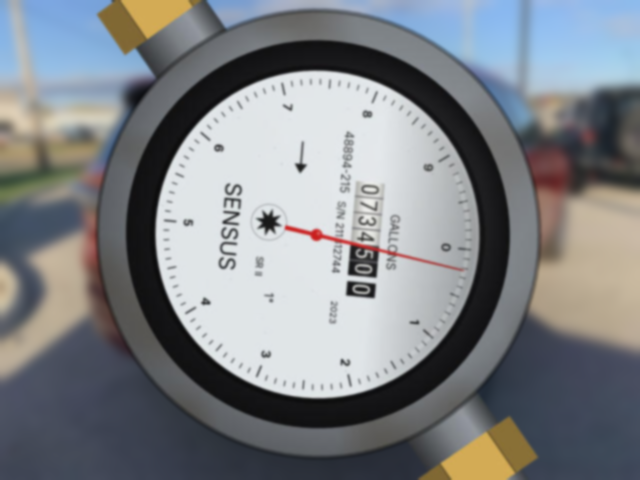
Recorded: 734500.2 (gal)
